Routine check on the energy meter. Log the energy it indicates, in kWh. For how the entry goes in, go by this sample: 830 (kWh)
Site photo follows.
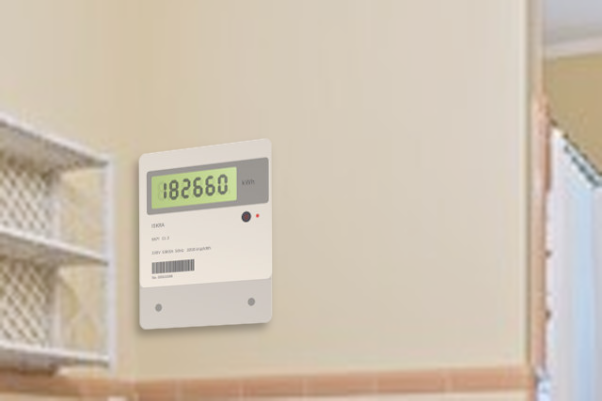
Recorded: 182660 (kWh)
